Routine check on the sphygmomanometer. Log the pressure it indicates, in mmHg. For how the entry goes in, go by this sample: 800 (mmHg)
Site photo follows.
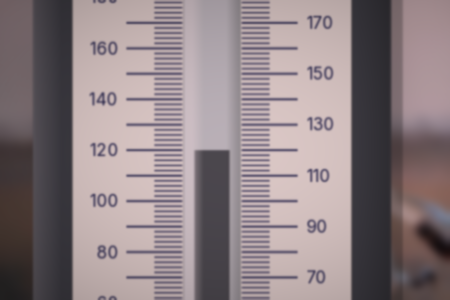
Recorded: 120 (mmHg)
